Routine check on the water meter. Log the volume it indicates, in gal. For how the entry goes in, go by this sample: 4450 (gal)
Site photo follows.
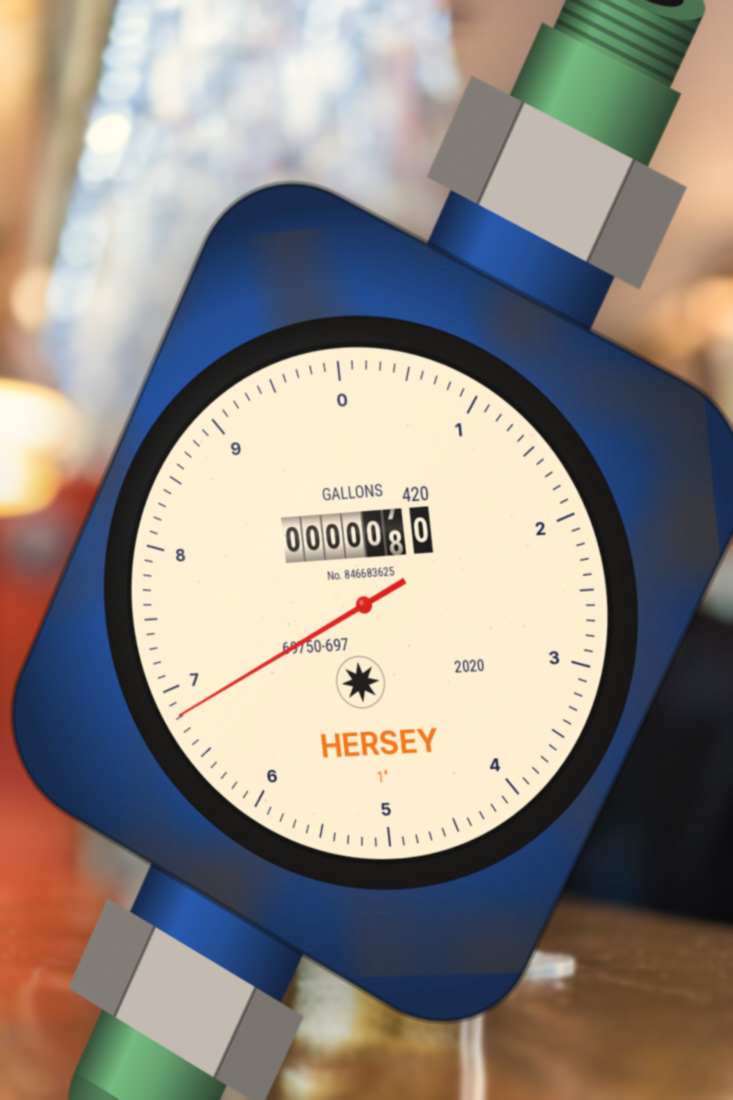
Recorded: 76.8 (gal)
